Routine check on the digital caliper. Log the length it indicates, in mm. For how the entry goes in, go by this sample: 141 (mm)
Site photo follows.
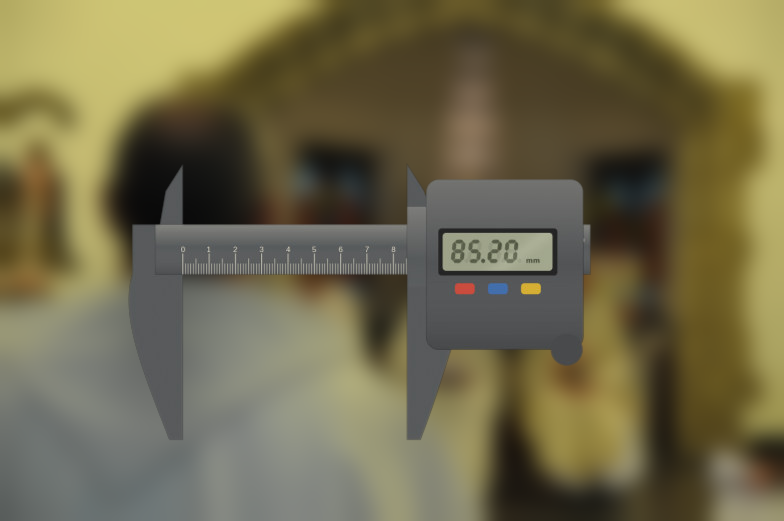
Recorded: 85.20 (mm)
